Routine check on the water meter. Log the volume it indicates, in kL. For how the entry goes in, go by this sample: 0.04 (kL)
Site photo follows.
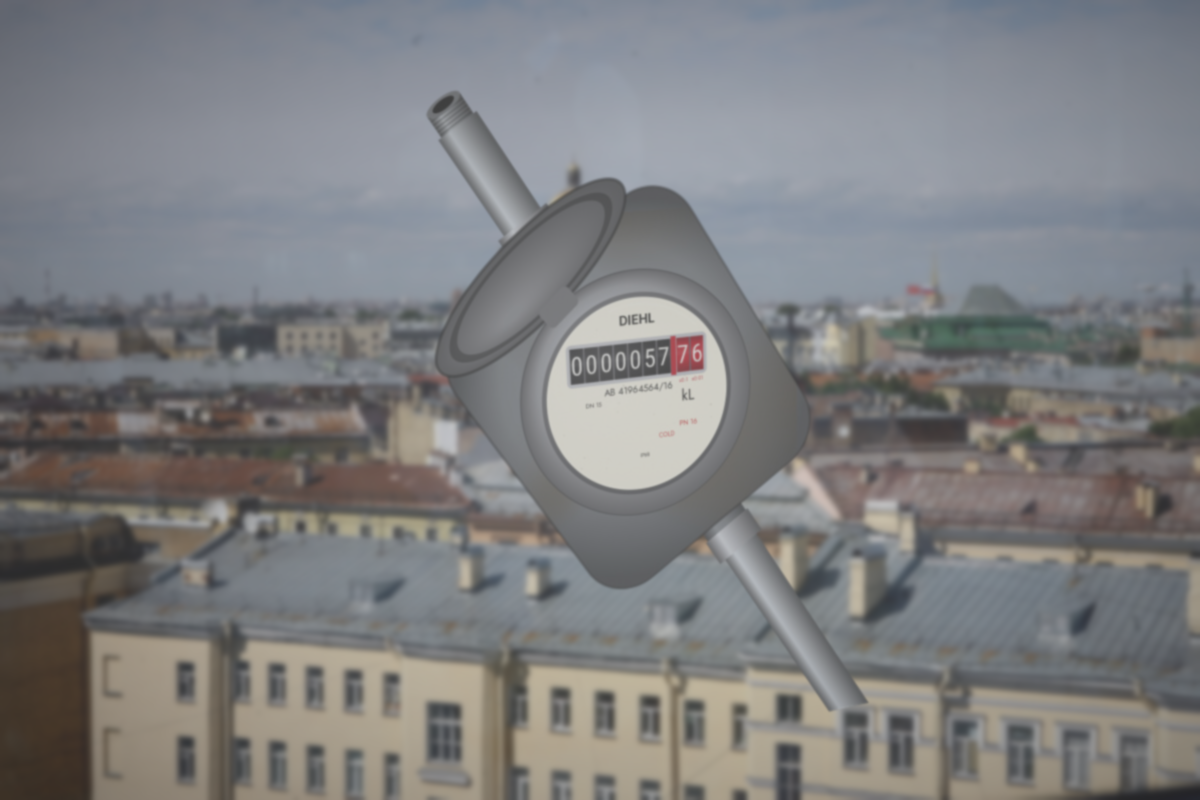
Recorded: 57.76 (kL)
